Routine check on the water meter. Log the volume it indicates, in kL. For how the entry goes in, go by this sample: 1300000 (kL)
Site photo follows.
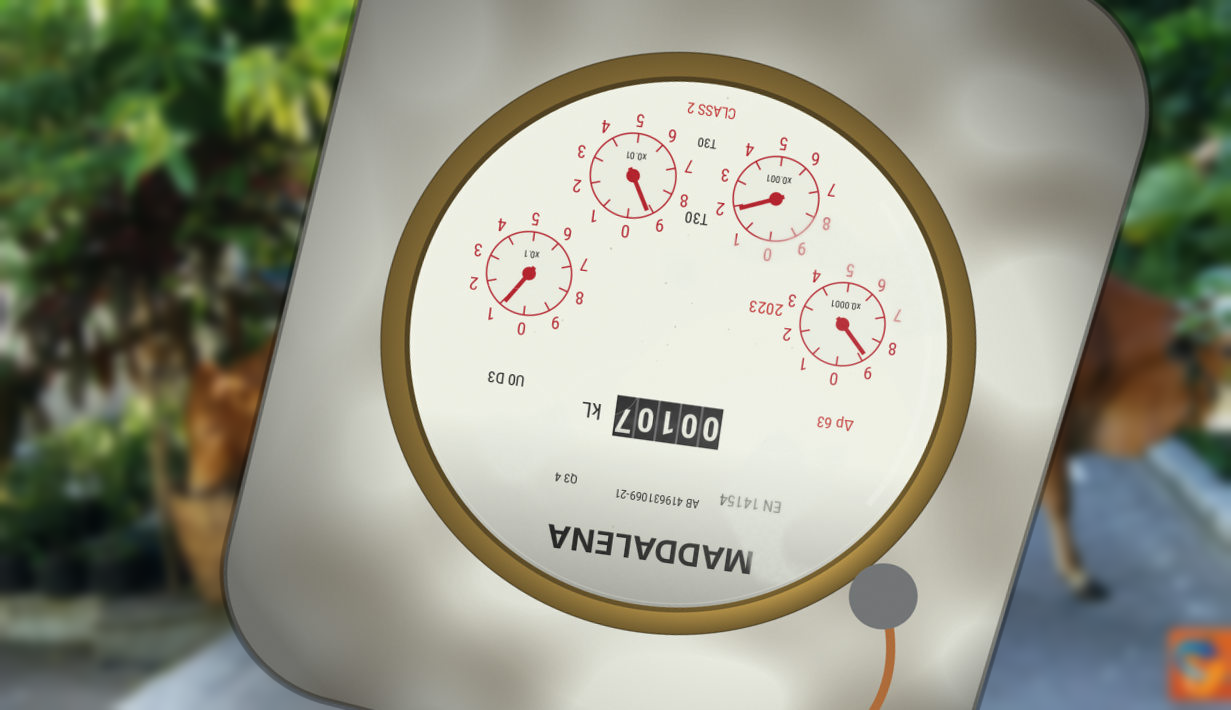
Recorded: 107.0918 (kL)
